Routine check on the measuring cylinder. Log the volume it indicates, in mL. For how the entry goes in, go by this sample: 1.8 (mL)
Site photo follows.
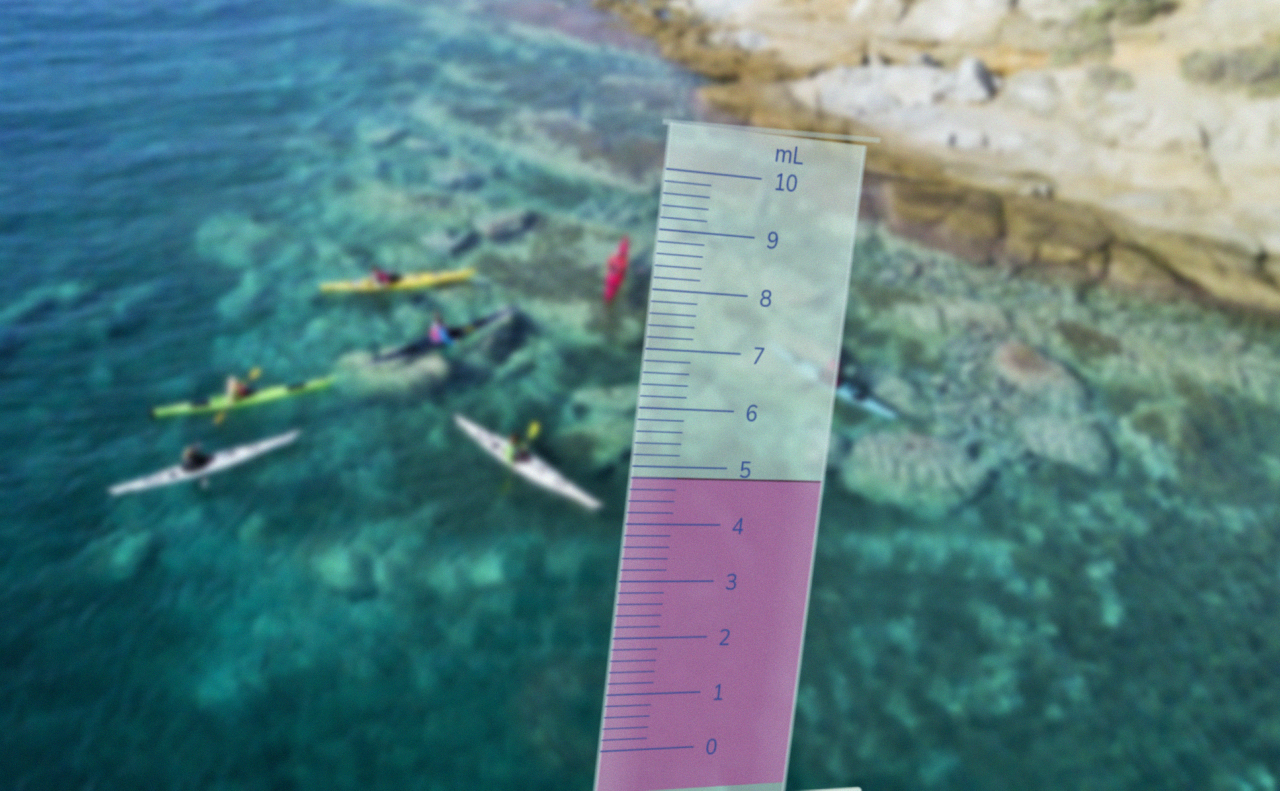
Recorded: 4.8 (mL)
